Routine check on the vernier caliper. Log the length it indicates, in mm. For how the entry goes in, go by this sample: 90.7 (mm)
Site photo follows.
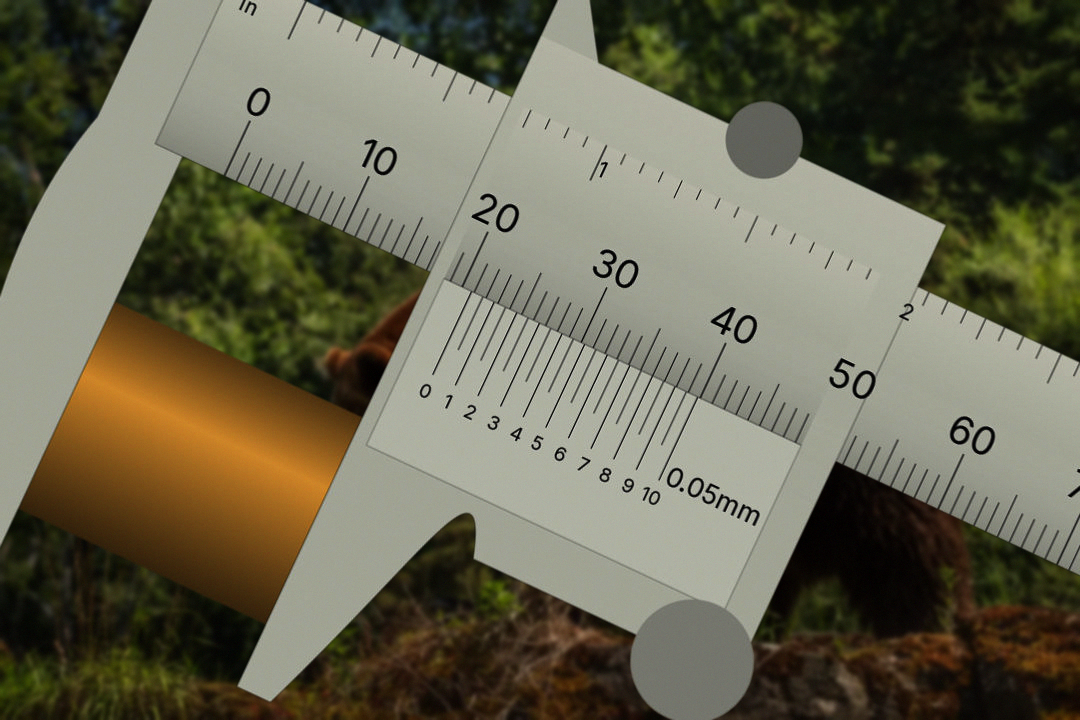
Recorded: 20.8 (mm)
